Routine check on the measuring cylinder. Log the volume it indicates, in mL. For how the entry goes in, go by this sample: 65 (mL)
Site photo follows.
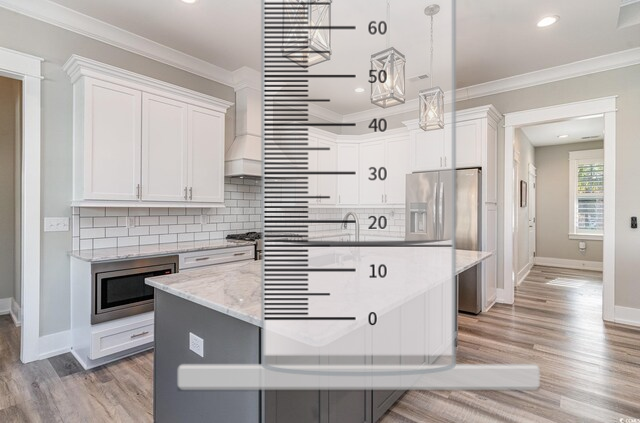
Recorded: 15 (mL)
